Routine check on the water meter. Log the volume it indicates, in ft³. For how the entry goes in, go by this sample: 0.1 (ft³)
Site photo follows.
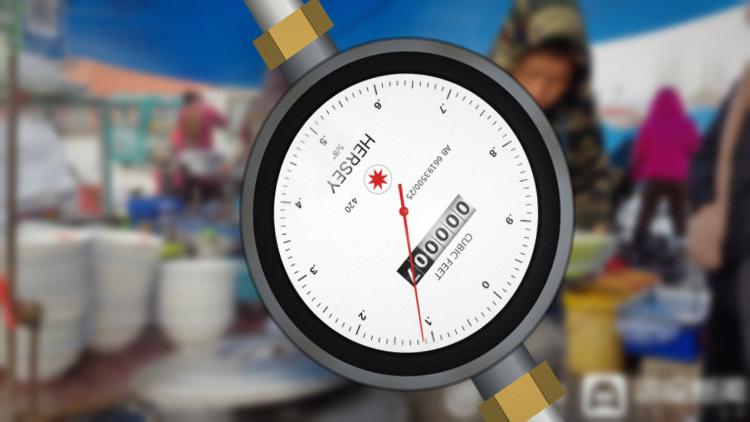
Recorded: 7.11 (ft³)
